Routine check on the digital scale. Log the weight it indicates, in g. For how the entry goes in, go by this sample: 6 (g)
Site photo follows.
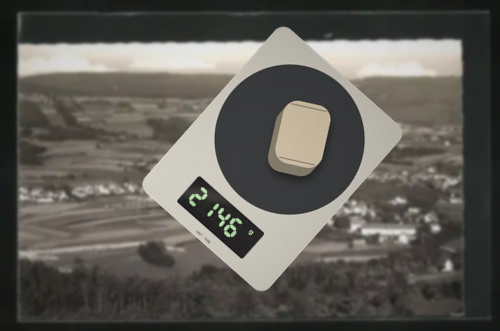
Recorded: 2146 (g)
